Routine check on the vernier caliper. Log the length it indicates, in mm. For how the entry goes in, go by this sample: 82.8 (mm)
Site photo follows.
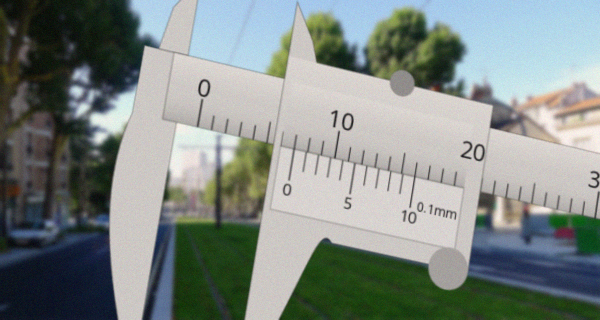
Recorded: 7.0 (mm)
